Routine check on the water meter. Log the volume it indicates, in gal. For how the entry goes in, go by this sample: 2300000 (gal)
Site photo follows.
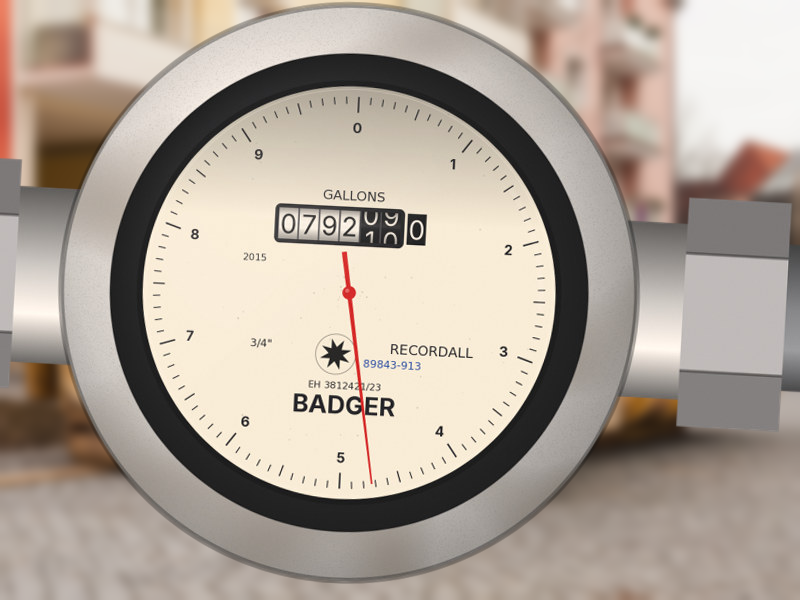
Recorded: 792094.7 (gal)
